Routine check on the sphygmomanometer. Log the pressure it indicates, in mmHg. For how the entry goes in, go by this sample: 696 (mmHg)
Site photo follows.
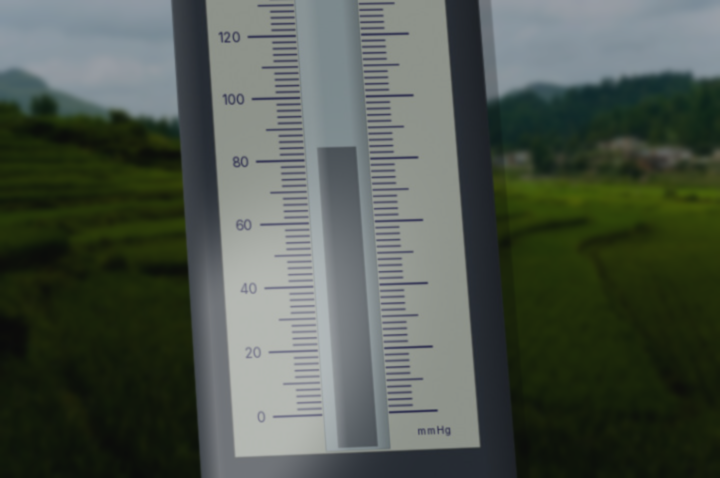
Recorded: 84 (mmHg)
